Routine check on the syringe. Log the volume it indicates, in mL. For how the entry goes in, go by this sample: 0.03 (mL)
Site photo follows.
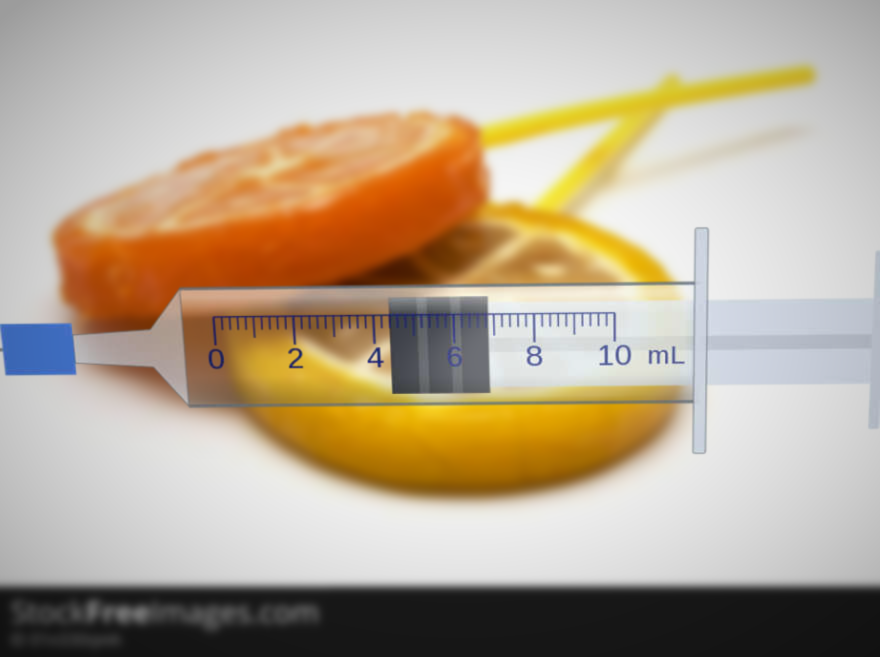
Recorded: 4.4 (mL)
